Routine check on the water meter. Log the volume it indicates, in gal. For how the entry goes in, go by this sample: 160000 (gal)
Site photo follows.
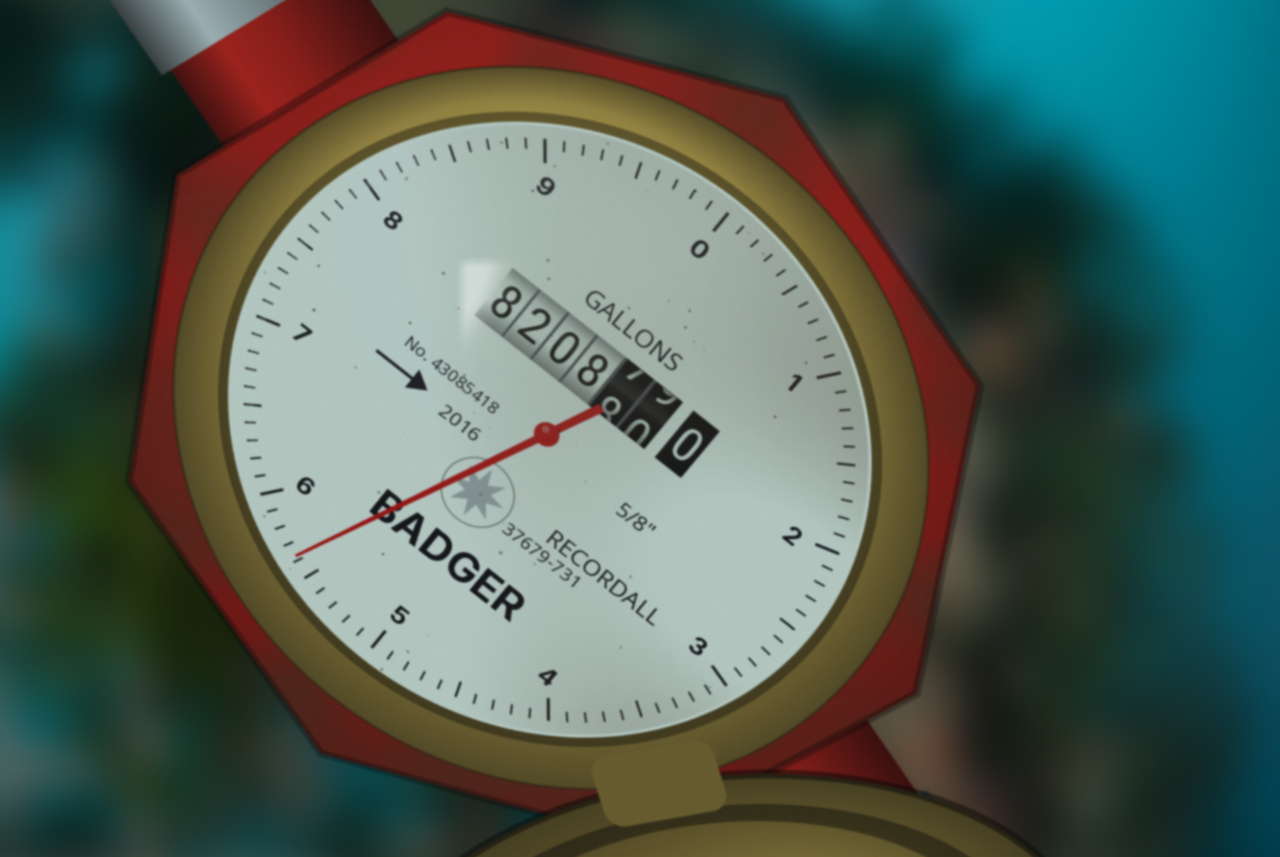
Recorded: 8208795.6 (gal)
